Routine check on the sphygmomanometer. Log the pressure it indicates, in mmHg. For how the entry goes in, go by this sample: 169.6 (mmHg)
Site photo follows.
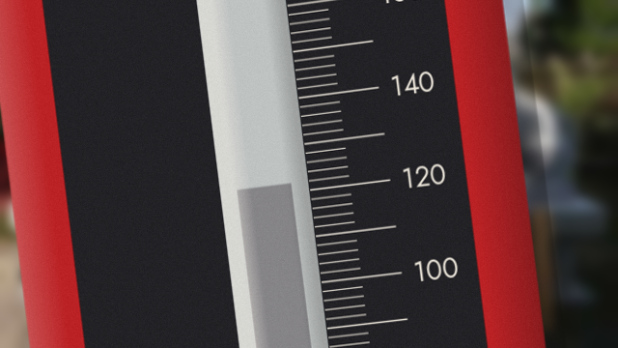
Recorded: 122 (mmHg)
